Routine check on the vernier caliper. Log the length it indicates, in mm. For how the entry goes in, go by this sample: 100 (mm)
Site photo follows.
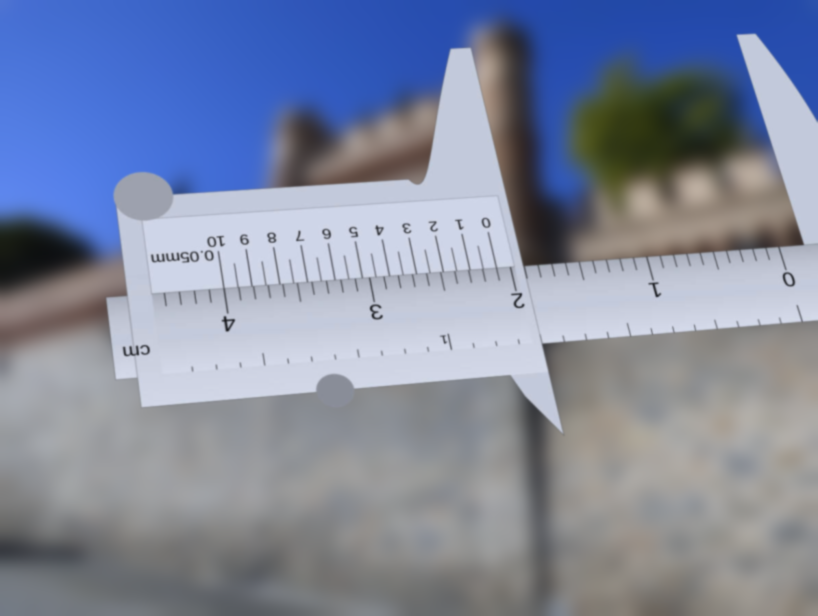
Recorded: 21.0 (mm)
